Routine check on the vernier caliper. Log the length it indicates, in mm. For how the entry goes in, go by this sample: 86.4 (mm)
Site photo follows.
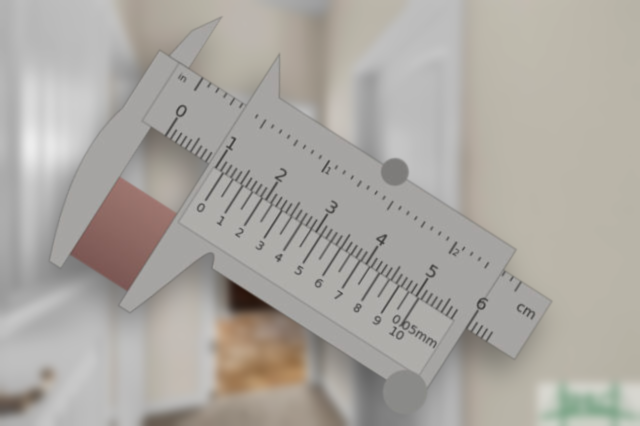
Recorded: 11.5 (mm)
